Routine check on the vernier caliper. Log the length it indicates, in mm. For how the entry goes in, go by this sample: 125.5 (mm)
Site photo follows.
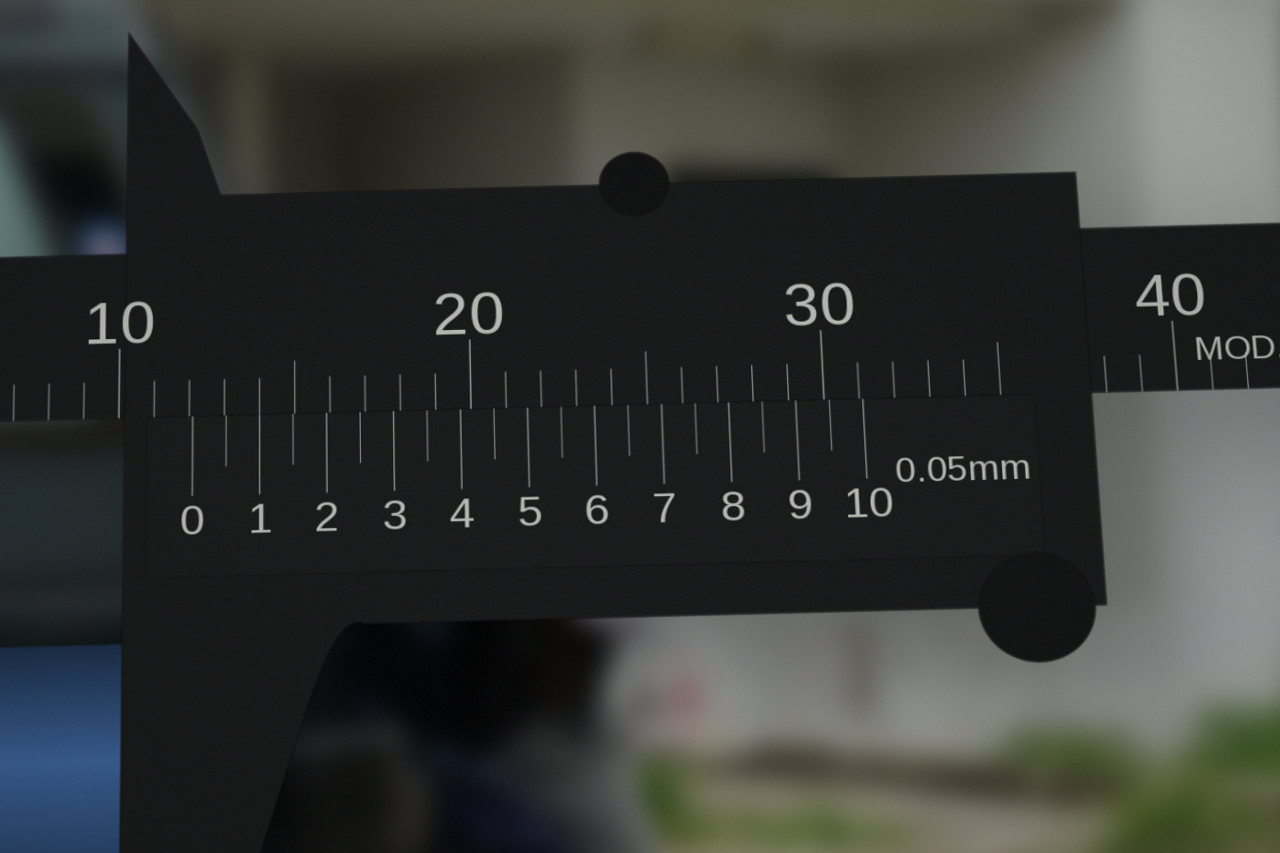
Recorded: 12.10 (mm)
